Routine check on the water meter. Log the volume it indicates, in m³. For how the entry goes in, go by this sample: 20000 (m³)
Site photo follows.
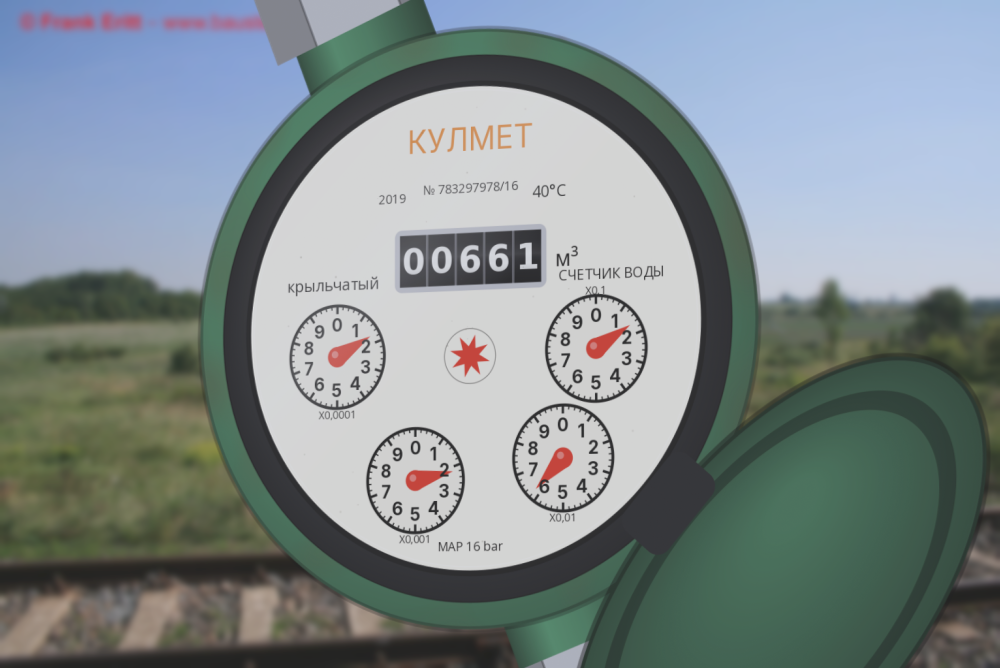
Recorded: 661.1621 (m³)
